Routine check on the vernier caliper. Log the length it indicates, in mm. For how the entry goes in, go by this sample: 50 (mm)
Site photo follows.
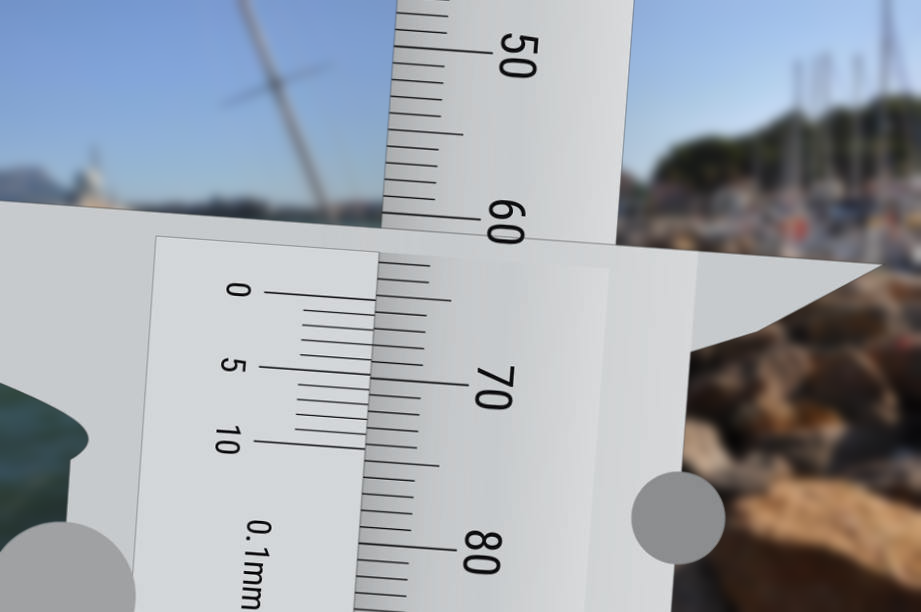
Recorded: 65.3 (mm)
